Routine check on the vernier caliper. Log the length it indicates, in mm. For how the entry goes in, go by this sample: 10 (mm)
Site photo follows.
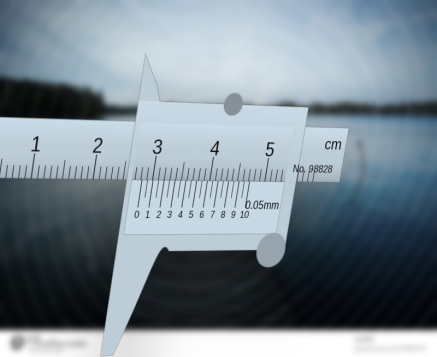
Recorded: 28.2 (mm)
